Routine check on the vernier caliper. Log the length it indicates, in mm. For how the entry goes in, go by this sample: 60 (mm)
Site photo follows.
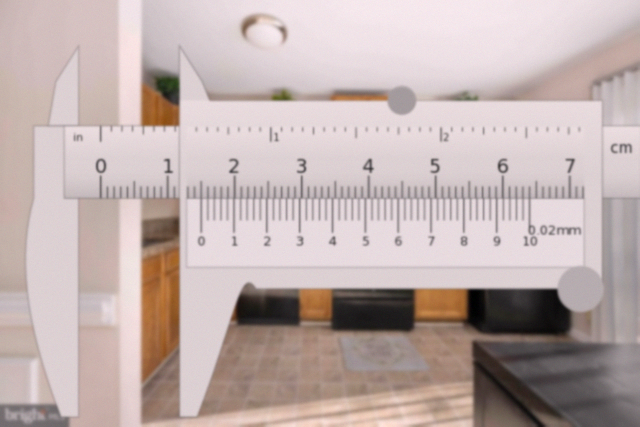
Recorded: 15.0 (mm)
